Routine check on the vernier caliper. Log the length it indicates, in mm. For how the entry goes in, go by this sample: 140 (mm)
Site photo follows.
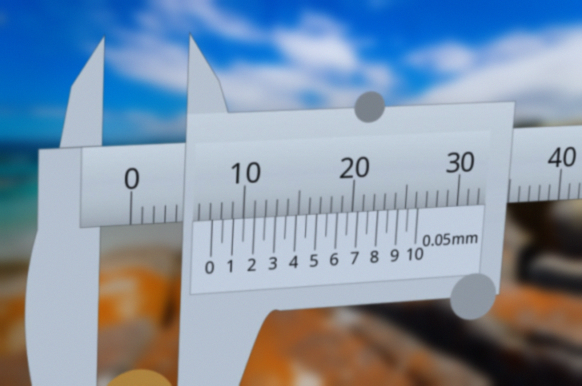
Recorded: 7.2 (mm)
